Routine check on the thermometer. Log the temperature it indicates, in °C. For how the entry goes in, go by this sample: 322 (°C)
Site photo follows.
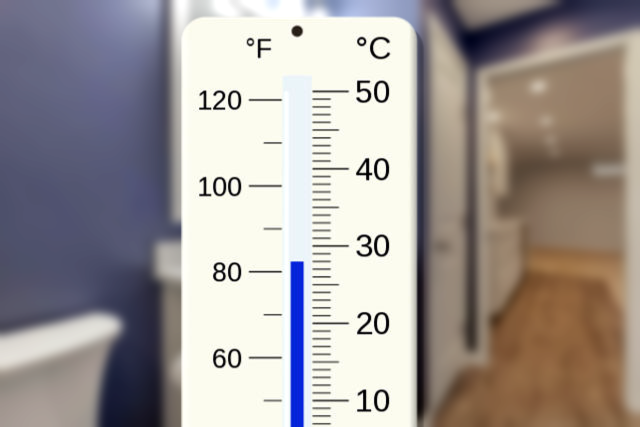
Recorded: 28 (°C)
